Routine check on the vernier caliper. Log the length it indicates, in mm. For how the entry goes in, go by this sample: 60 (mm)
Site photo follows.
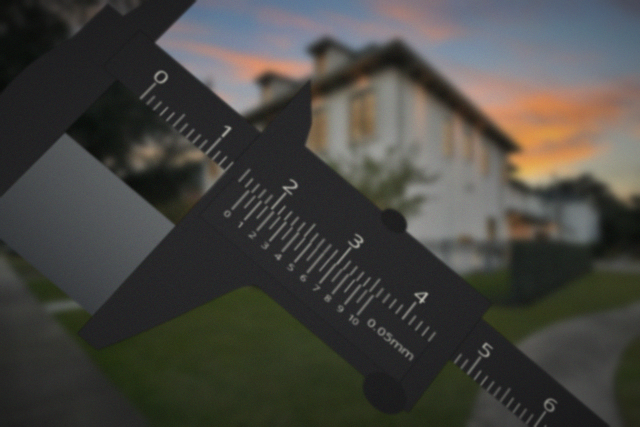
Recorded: 16.6 (mm)
